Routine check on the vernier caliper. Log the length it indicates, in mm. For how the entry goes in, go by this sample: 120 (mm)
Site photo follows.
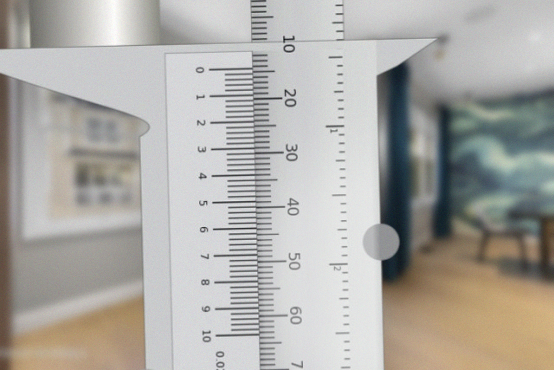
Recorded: 14.4 (mm)
